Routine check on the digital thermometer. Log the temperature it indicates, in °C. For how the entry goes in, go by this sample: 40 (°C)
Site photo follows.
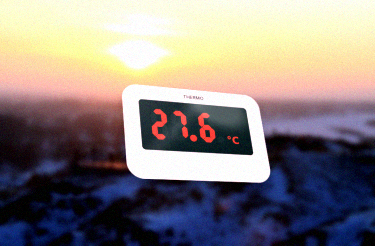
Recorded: 27.6 (°C)
